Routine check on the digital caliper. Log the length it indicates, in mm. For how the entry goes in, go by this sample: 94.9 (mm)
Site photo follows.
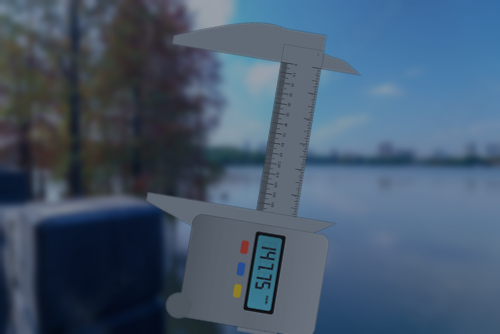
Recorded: 147.75 (mm)
